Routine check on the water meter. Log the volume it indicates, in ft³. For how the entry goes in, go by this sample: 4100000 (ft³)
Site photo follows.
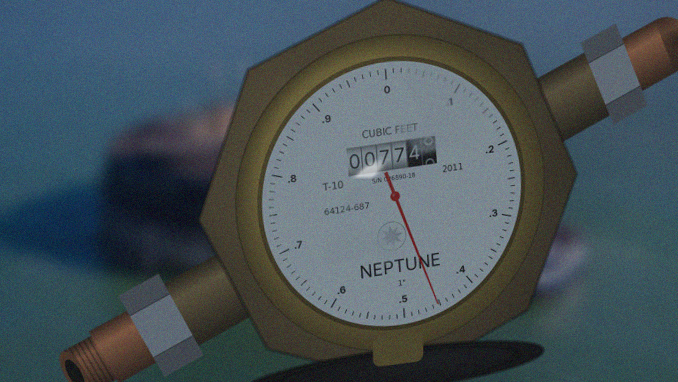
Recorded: 7748.45 (ft³)
